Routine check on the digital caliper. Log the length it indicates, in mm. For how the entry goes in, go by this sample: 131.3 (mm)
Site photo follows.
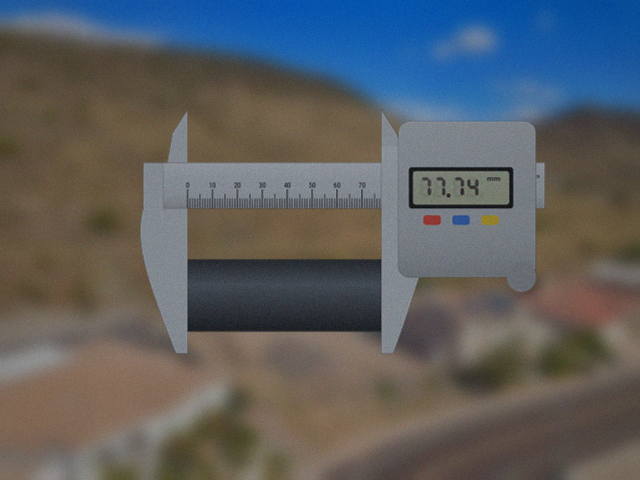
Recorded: 77.74 (mm)
